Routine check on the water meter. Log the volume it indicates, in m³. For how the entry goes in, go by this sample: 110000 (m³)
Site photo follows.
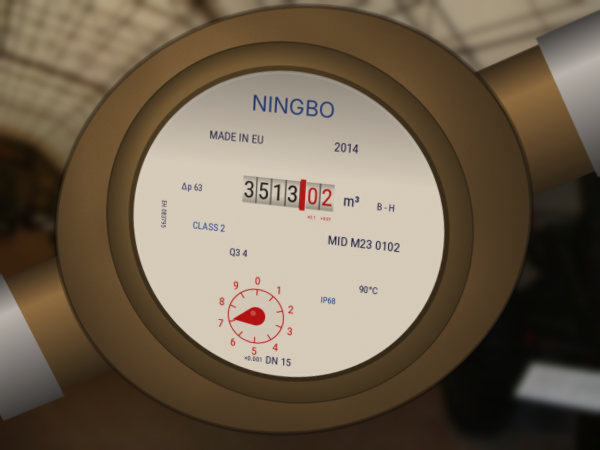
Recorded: 3513.027 (m³)
